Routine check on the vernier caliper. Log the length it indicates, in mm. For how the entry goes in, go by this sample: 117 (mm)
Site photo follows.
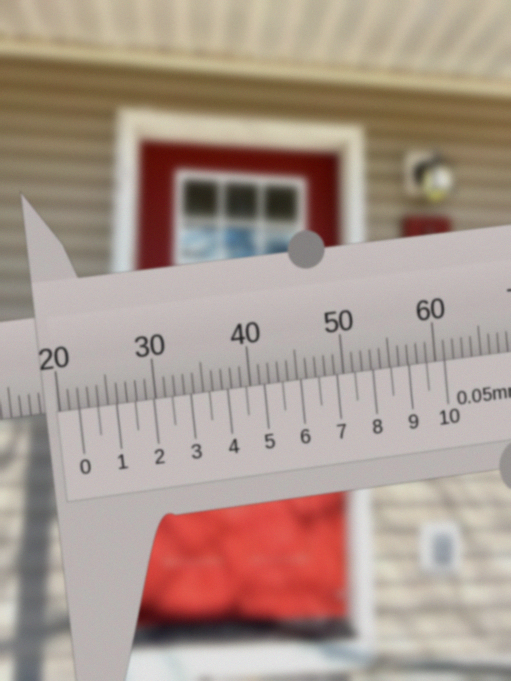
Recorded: 22.0 (mm)
